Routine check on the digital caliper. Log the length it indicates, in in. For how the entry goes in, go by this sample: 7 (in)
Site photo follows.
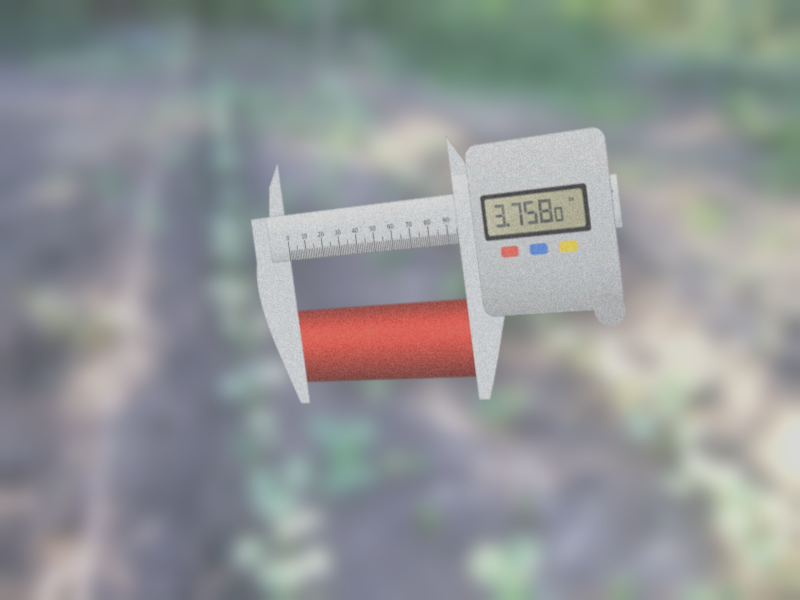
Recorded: 3.7580 (in)
